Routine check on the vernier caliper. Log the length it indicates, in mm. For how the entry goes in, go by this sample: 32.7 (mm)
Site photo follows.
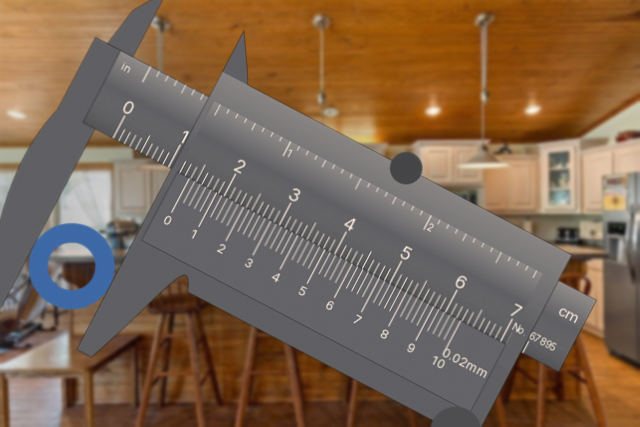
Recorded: 13.8 (mm)
